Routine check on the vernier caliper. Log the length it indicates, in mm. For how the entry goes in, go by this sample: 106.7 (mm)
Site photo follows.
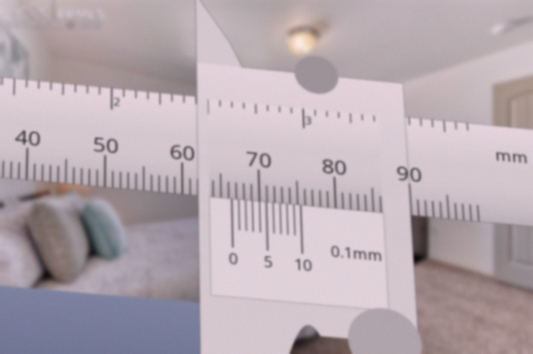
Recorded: 66.4 (mm)
